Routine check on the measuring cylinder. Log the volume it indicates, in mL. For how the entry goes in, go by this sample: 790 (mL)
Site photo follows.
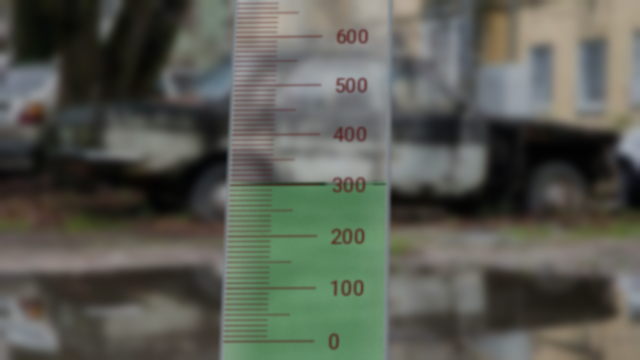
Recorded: 300 (mL)
